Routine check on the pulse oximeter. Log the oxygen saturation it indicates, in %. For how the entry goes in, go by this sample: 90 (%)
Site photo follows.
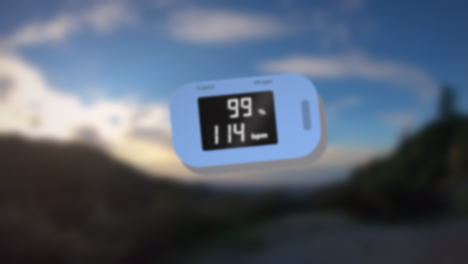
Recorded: 99 (%)
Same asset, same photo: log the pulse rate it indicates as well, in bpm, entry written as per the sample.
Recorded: 114 (bpm)
